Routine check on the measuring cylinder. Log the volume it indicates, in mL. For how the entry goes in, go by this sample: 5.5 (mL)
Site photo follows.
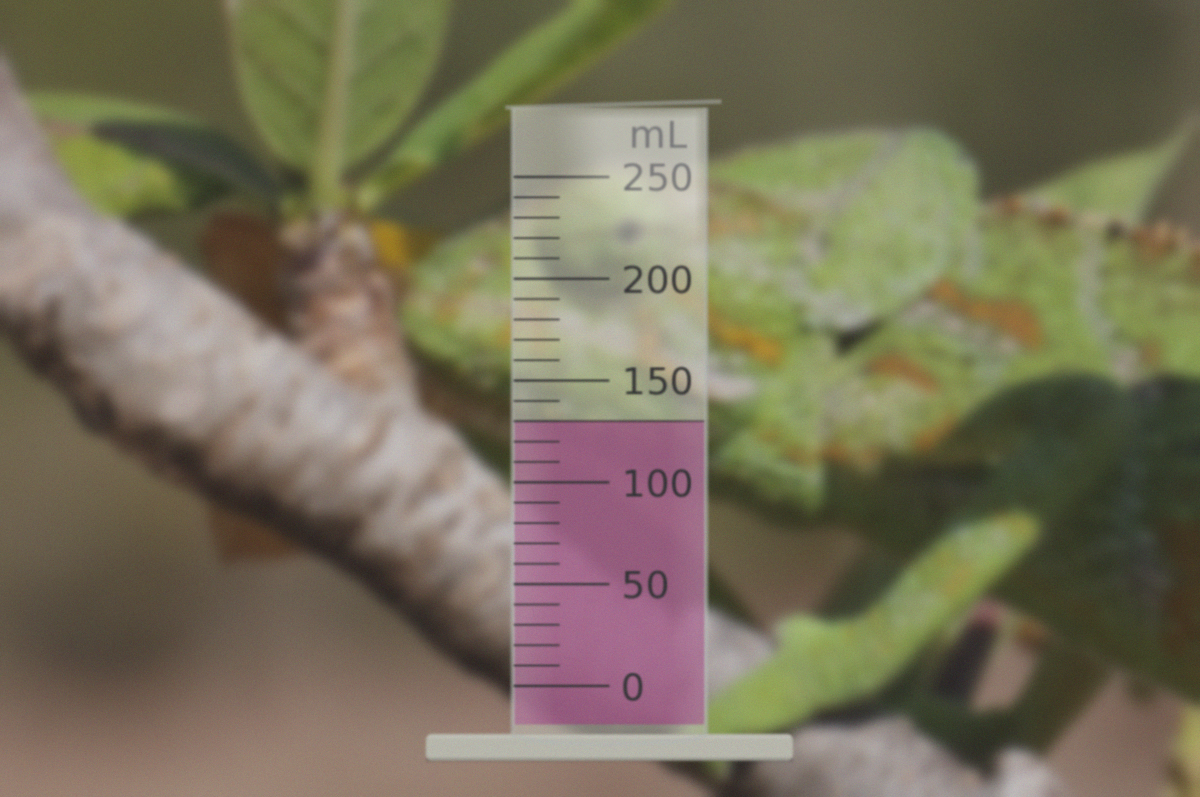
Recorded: 130 (mL)
